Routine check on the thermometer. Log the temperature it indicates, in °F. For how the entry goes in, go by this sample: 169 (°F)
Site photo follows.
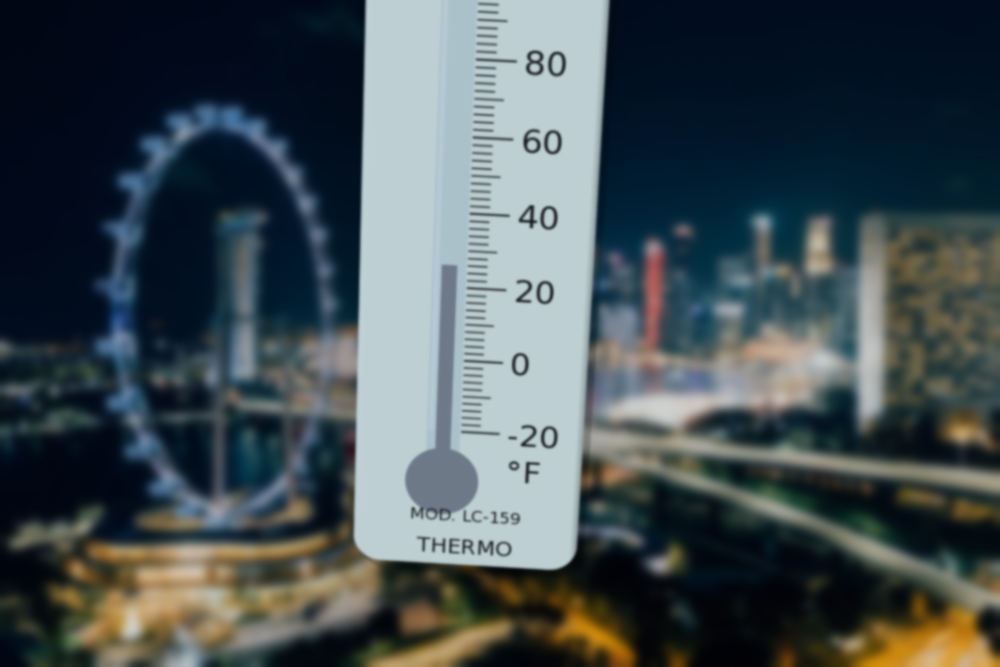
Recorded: 26 (°F)
